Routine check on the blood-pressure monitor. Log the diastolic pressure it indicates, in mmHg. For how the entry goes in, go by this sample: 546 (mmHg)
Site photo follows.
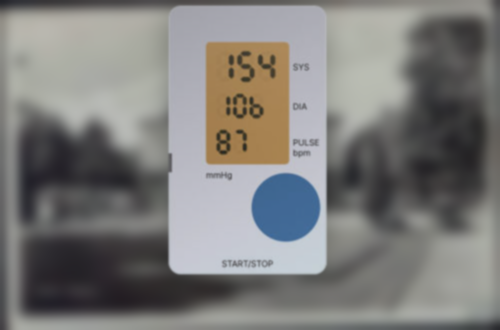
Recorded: 106 (mmHg)
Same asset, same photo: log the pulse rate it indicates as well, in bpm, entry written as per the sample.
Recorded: 87 (bpm)
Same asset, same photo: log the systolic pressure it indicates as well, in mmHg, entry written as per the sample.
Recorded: 154 (mmHg)
